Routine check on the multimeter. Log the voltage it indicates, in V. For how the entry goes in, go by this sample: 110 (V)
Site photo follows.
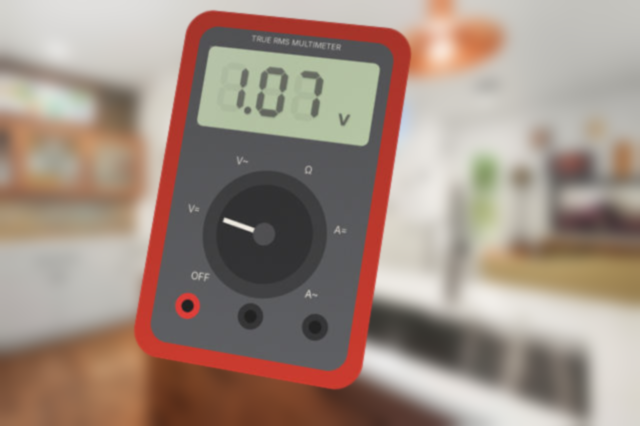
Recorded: 1.07 (V)
